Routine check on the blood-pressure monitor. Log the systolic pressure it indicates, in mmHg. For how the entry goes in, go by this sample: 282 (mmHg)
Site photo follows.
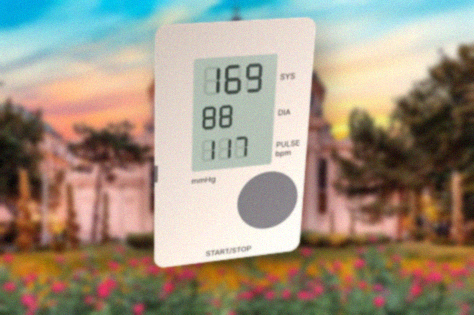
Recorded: 169 (mmHg)
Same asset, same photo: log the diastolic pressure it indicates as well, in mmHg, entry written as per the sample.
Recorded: 88 (mmHg)
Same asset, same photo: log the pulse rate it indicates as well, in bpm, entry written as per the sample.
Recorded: 117 (bpm)
